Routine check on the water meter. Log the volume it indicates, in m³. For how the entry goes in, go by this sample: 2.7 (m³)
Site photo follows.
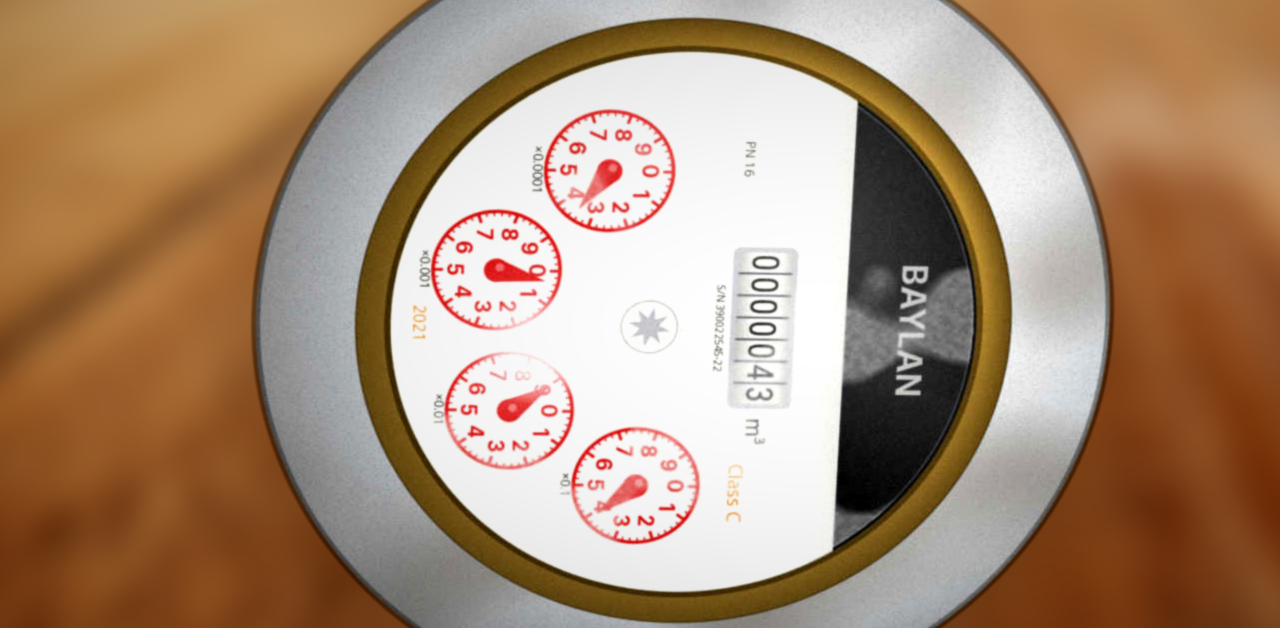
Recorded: 43.3903 (m³)
